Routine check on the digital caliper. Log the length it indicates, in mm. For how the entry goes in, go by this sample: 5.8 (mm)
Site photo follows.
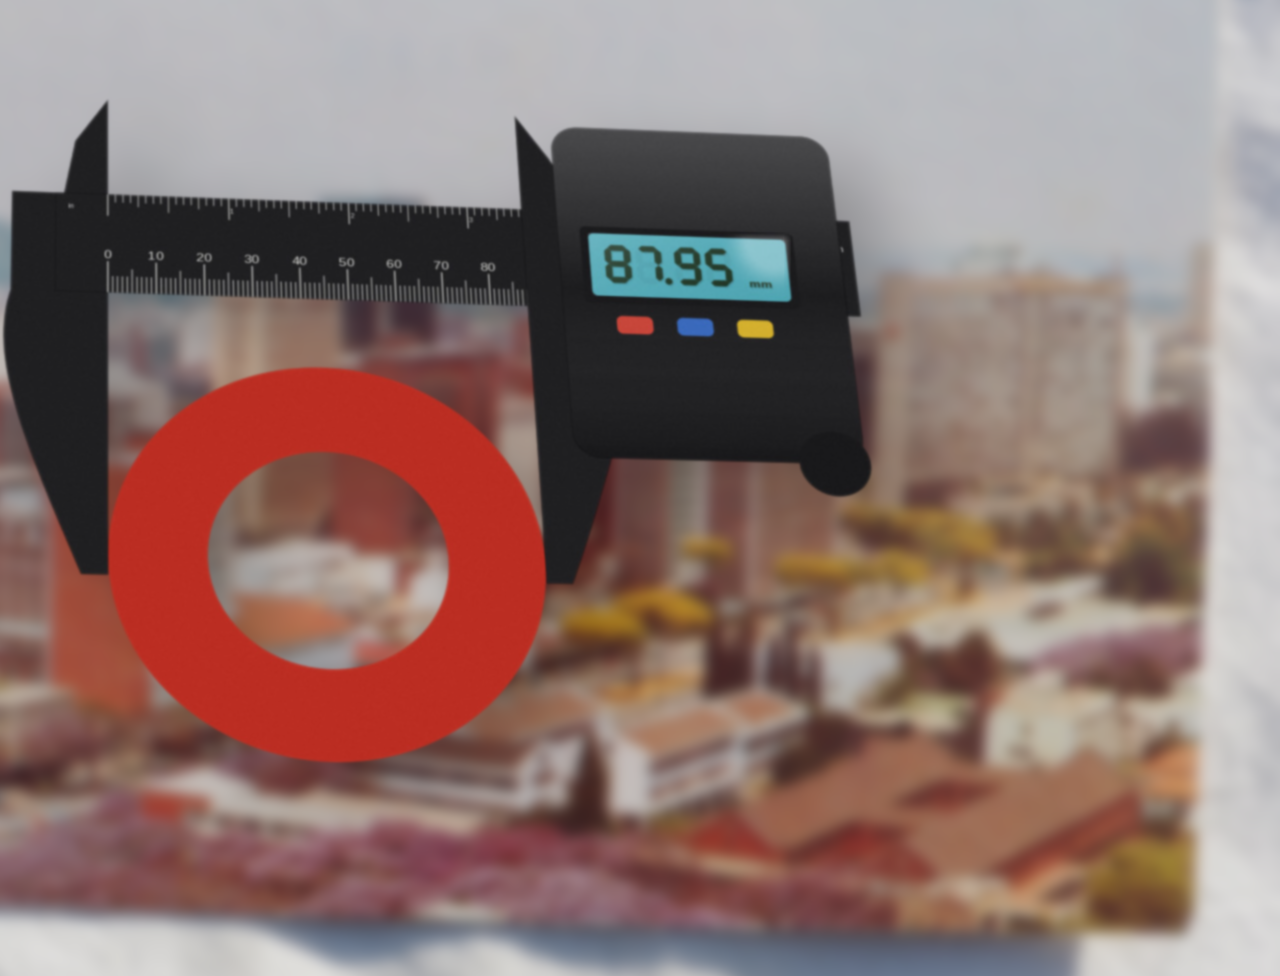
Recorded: 87.95 (mm)
